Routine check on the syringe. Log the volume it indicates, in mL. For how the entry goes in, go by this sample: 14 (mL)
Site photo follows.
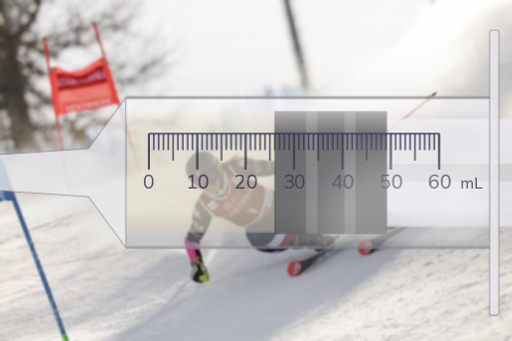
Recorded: 26 (mL)
